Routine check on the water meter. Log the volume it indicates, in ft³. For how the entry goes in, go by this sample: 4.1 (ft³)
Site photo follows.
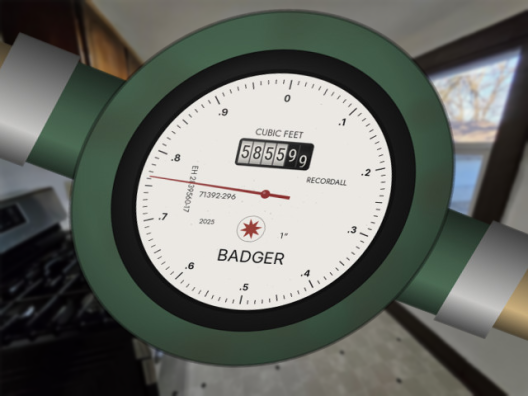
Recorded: 585598.76 (ft³)
